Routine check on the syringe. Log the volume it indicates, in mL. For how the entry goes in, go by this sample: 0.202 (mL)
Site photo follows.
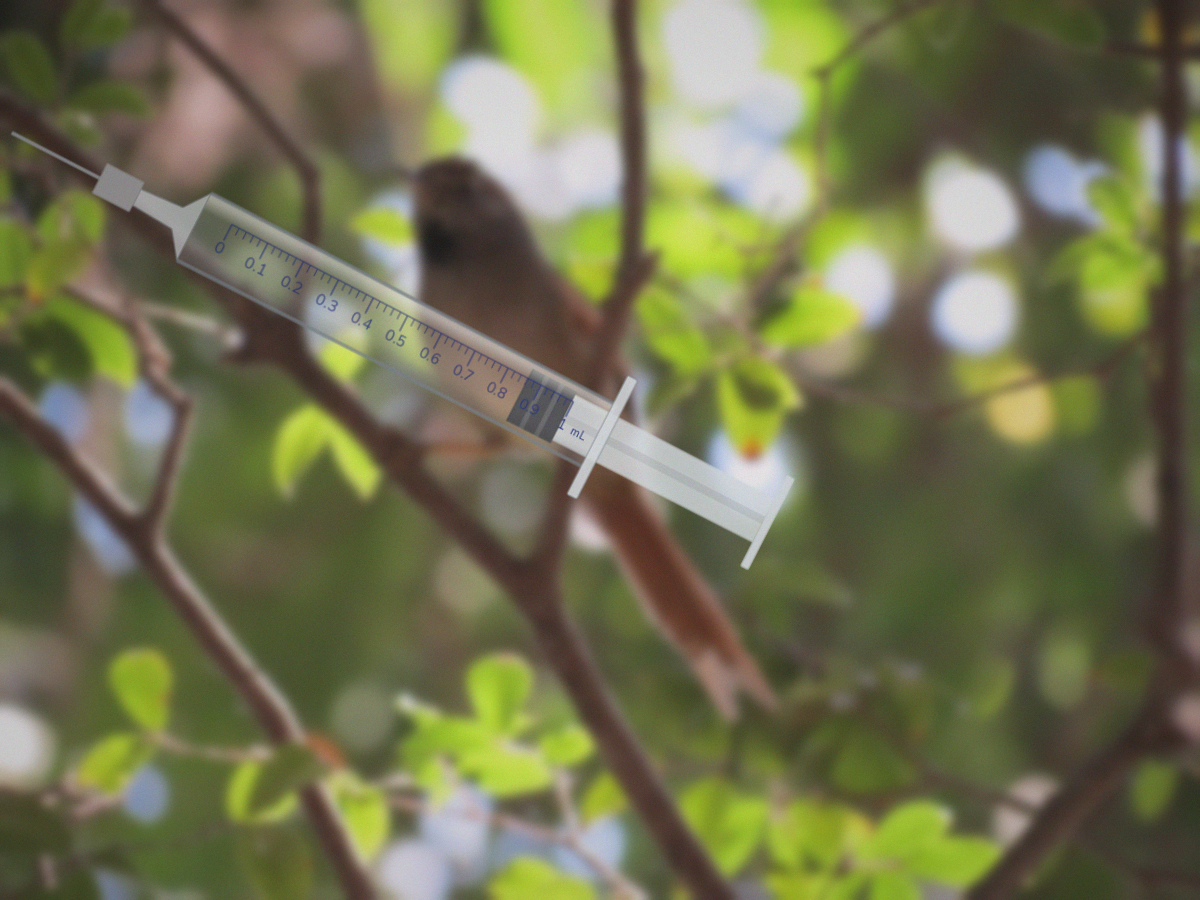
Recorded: 0.86 (mL)
